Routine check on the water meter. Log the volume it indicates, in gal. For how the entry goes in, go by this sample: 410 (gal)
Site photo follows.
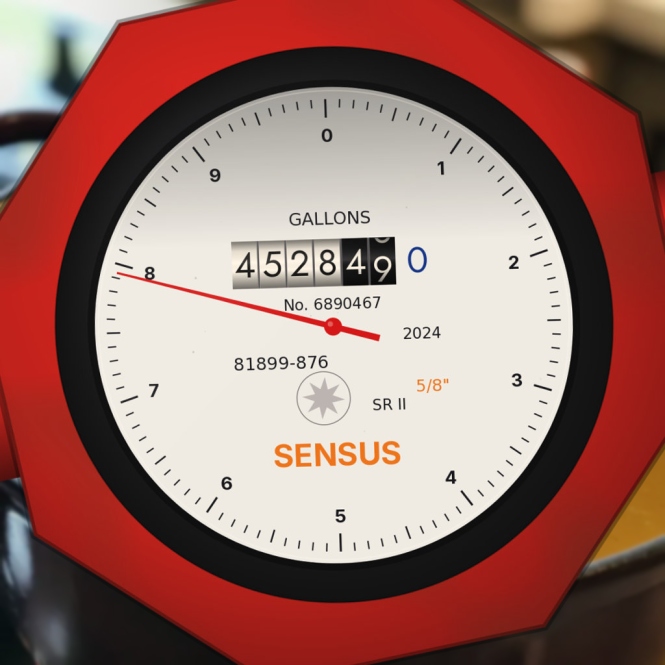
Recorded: 4528487.9 (gal)
